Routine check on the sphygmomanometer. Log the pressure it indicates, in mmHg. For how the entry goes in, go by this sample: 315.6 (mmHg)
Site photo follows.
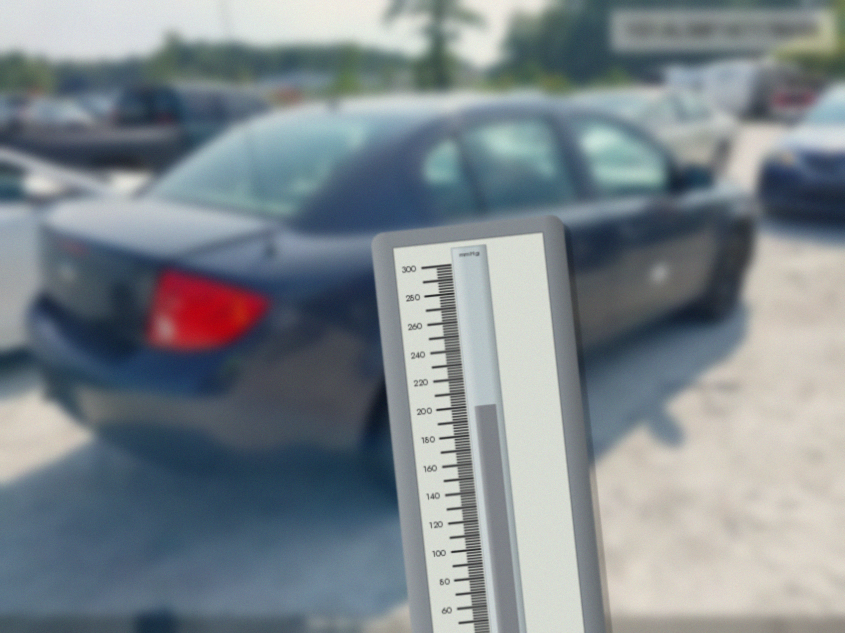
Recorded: 200 (mmHg)
